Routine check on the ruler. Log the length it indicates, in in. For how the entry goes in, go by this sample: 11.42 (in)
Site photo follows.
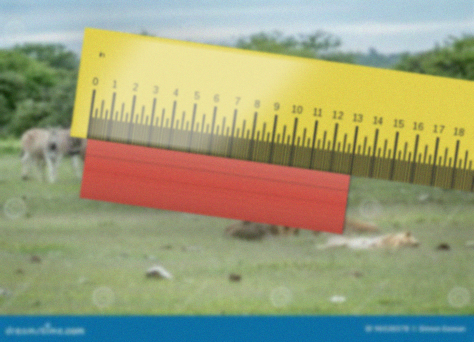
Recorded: 13 (in)
